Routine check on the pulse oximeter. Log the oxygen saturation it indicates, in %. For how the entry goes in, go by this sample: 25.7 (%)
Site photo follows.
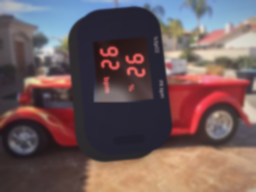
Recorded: 92 (%)
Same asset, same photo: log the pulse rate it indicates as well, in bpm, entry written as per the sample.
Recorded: 92 (bpm)
